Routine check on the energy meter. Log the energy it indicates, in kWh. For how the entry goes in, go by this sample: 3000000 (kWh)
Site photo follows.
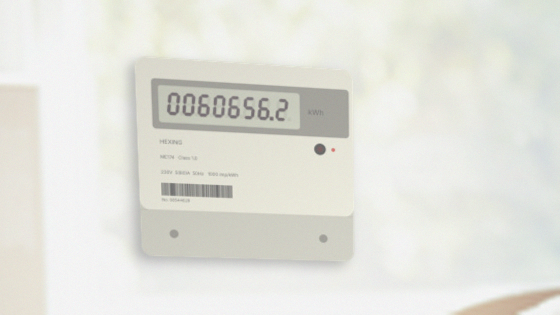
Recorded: 60656.2 (kWh)
